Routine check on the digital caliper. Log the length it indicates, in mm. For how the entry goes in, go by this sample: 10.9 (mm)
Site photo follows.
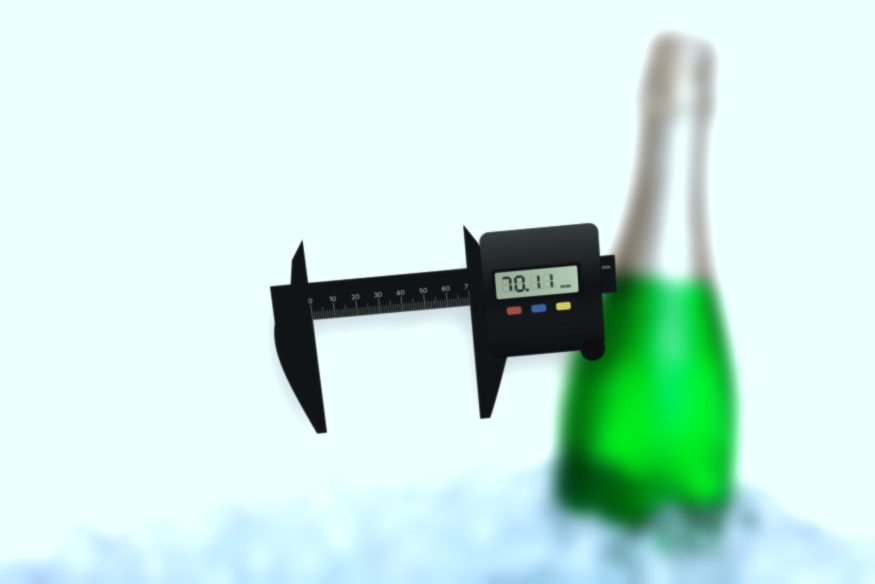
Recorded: 70.11 (mm)
